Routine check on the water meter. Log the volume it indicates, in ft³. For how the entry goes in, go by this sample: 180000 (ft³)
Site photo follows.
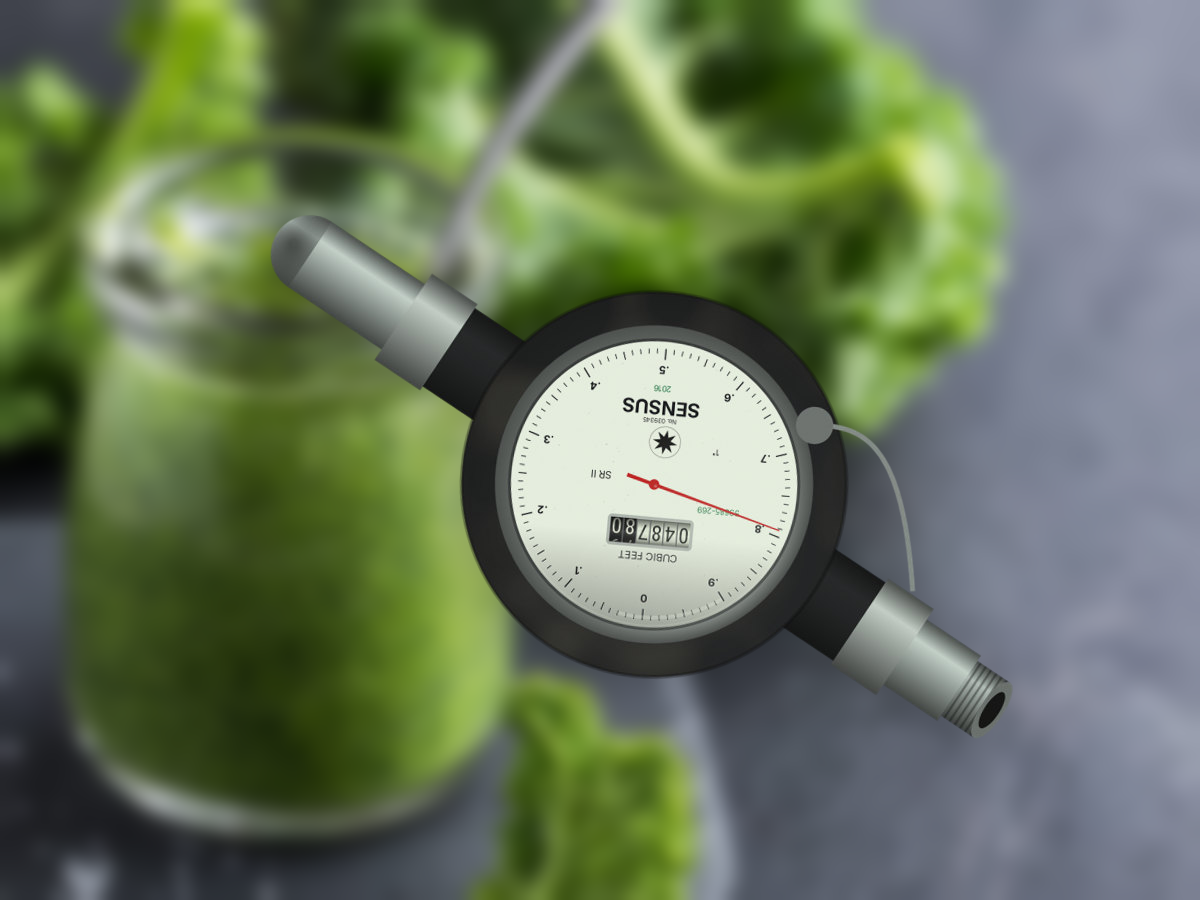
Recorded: 48779.79 (ft³)
